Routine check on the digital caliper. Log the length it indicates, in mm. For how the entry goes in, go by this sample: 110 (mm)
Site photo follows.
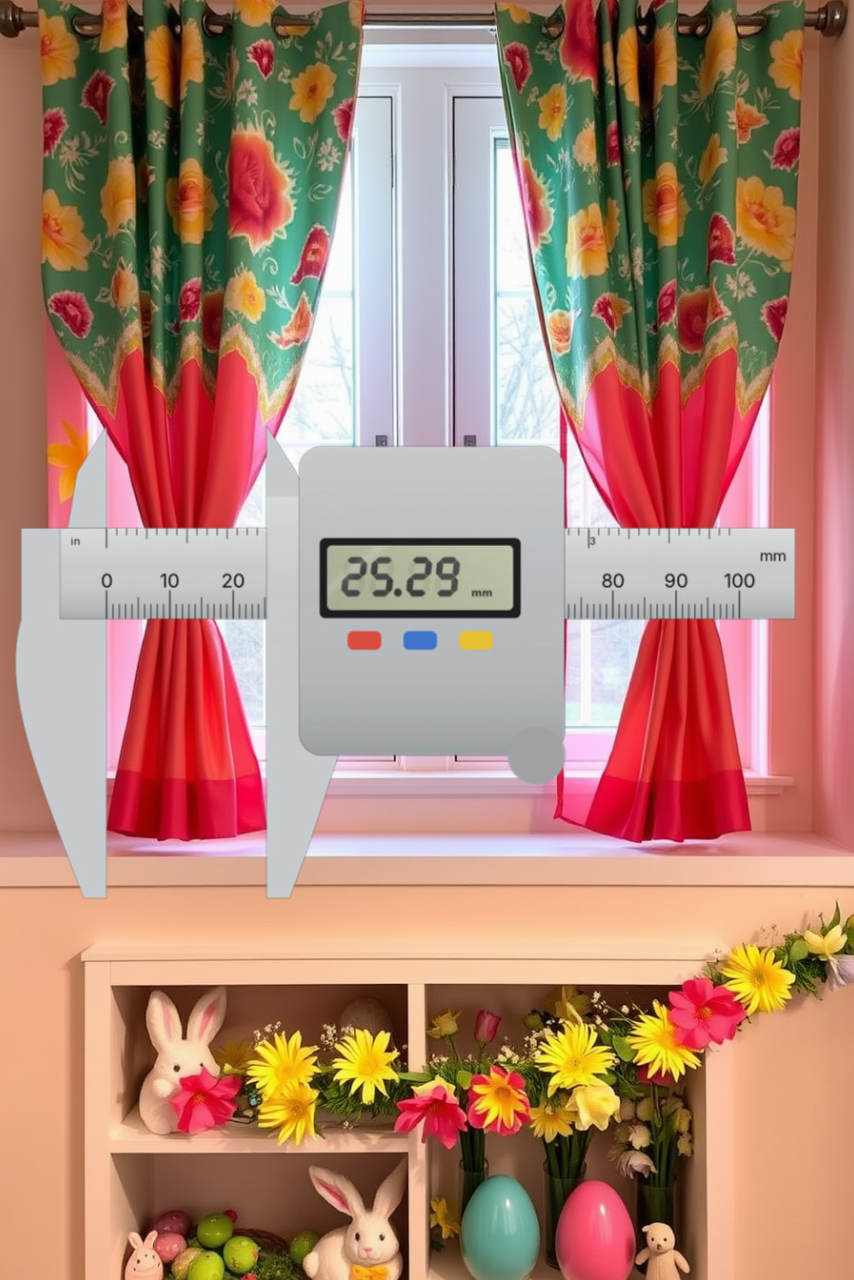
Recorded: 25.29 (mm)
